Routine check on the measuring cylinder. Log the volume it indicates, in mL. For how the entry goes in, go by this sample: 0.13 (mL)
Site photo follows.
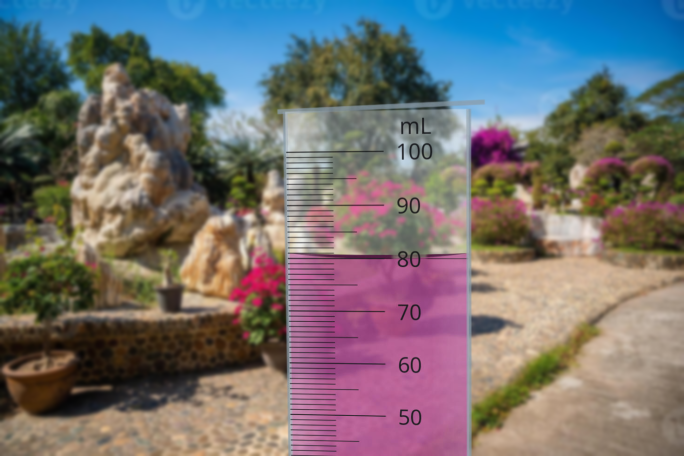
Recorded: 80 (mL)
